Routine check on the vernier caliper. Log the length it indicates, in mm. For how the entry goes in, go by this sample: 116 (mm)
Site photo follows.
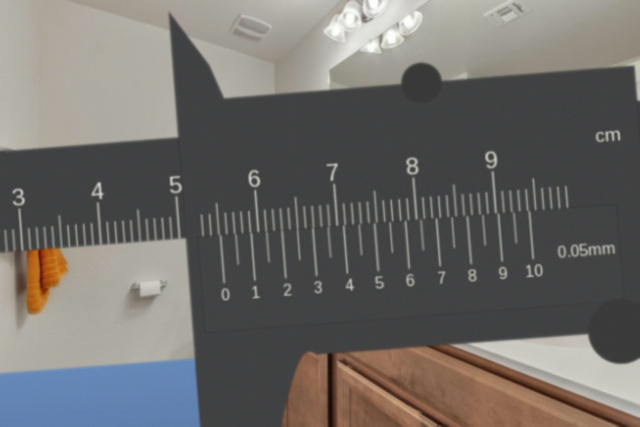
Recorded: 55.2 (mm)
